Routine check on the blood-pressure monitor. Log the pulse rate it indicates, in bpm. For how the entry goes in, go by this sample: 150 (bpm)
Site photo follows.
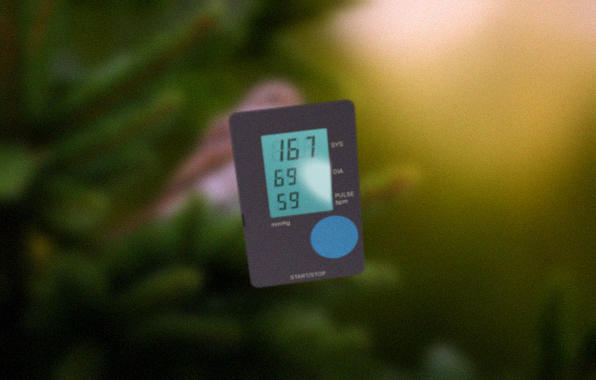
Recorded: 59 (bpm)
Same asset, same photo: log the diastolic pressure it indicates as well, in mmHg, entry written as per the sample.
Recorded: 69 (mmHg)
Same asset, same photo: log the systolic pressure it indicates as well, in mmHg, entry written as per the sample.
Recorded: 167 (mmHg)
